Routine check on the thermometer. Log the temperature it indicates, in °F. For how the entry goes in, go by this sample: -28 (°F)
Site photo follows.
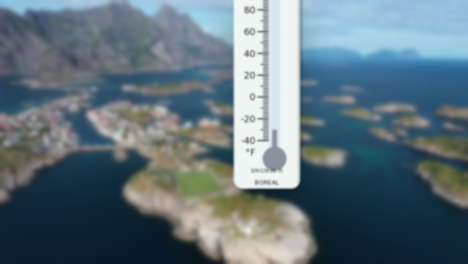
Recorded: -30 (°F)
